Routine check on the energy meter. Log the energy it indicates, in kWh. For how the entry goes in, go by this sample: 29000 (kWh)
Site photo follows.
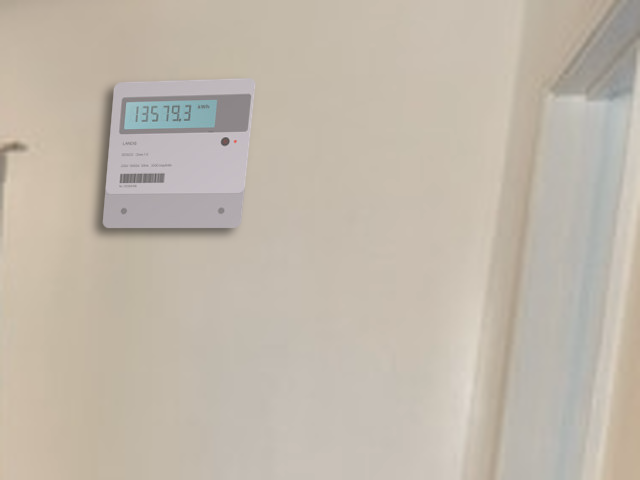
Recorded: 13579.3 (kWh)
